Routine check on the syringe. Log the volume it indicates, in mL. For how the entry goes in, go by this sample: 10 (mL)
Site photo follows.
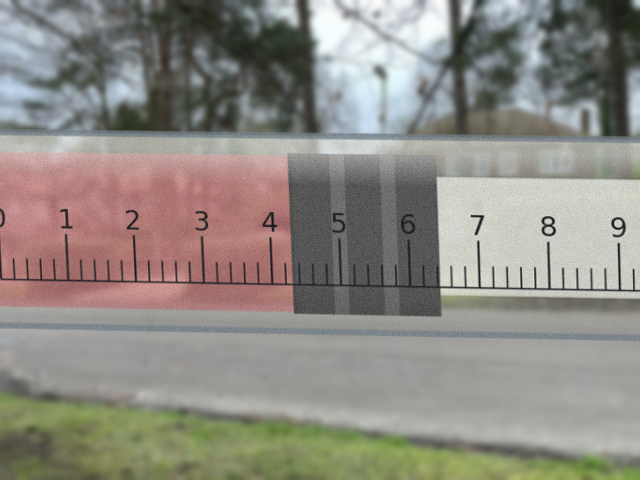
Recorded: 4.3 (mL)
